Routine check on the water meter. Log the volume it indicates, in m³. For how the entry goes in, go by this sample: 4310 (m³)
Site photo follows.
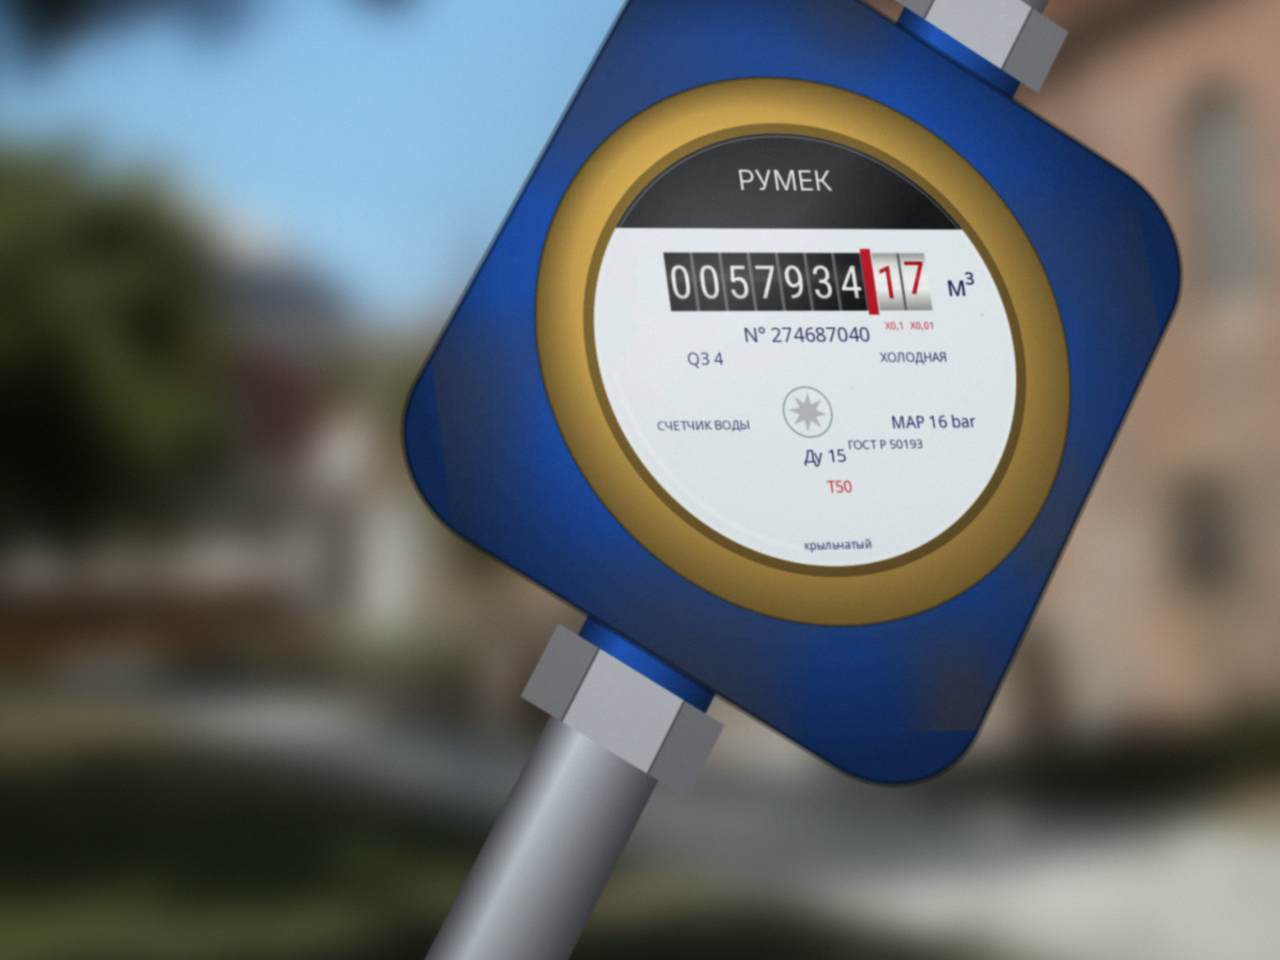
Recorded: 57934.17 (m³)
